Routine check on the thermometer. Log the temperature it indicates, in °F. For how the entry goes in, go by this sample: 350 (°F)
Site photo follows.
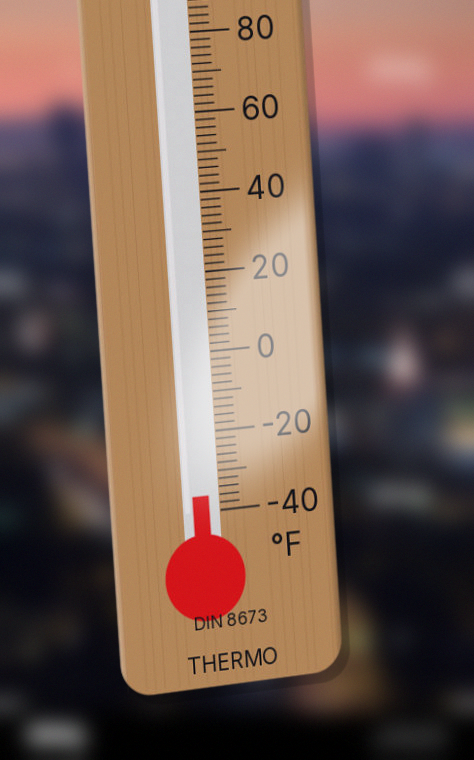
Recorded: -36 (°F)
